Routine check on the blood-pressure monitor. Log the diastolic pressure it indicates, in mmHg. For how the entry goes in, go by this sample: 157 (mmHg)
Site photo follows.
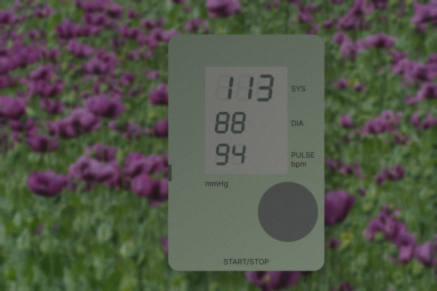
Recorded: 88 (mmHg)
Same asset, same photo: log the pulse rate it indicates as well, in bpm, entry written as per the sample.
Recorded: 94 (bpm)
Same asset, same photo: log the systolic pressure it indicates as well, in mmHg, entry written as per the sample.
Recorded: 113 (mmHg)
